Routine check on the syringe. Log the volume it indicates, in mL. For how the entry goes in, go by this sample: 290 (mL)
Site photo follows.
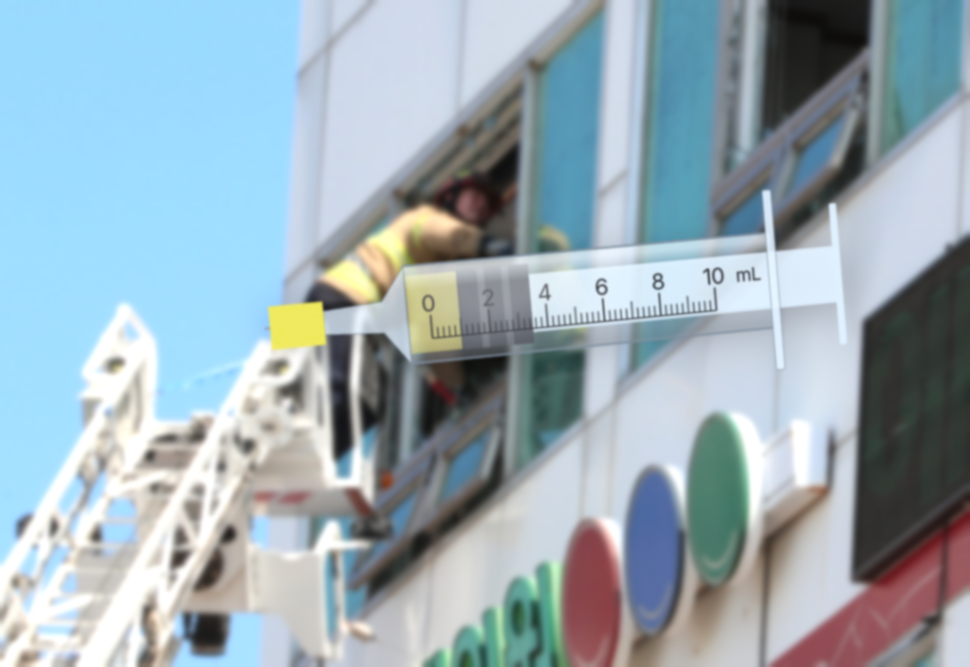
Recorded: 1 (mL)
